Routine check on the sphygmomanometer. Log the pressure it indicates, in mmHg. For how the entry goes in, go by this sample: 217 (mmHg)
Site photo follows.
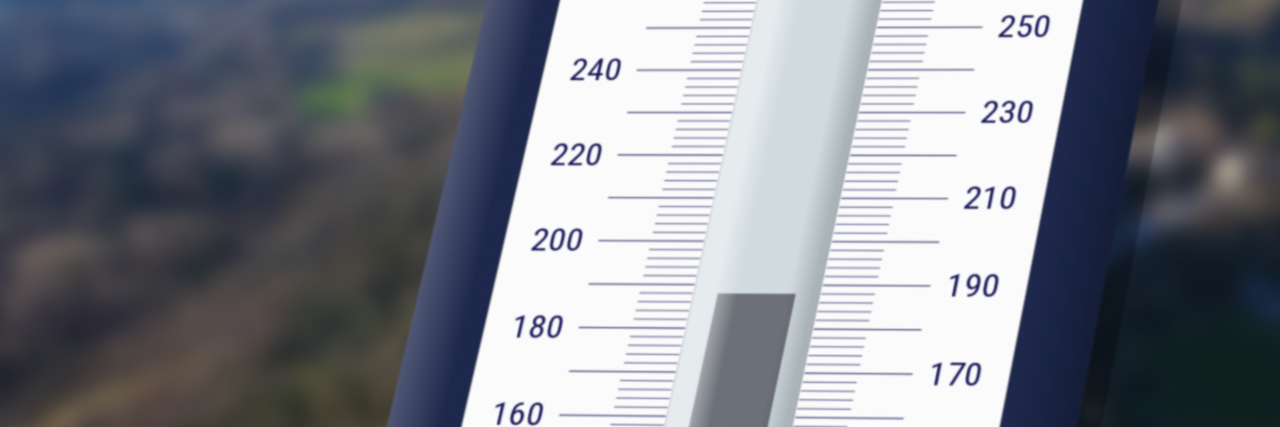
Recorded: 188 (mmHg)
